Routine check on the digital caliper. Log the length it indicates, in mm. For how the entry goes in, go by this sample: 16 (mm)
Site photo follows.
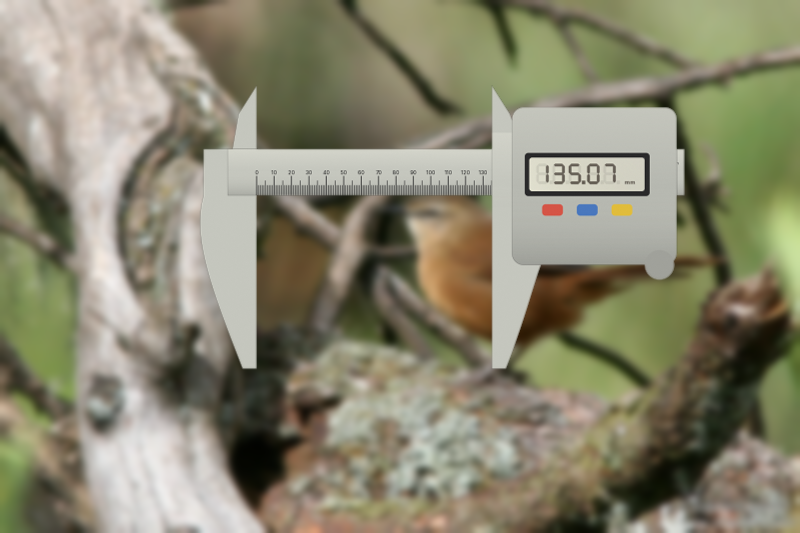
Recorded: 135.07 (mm)
